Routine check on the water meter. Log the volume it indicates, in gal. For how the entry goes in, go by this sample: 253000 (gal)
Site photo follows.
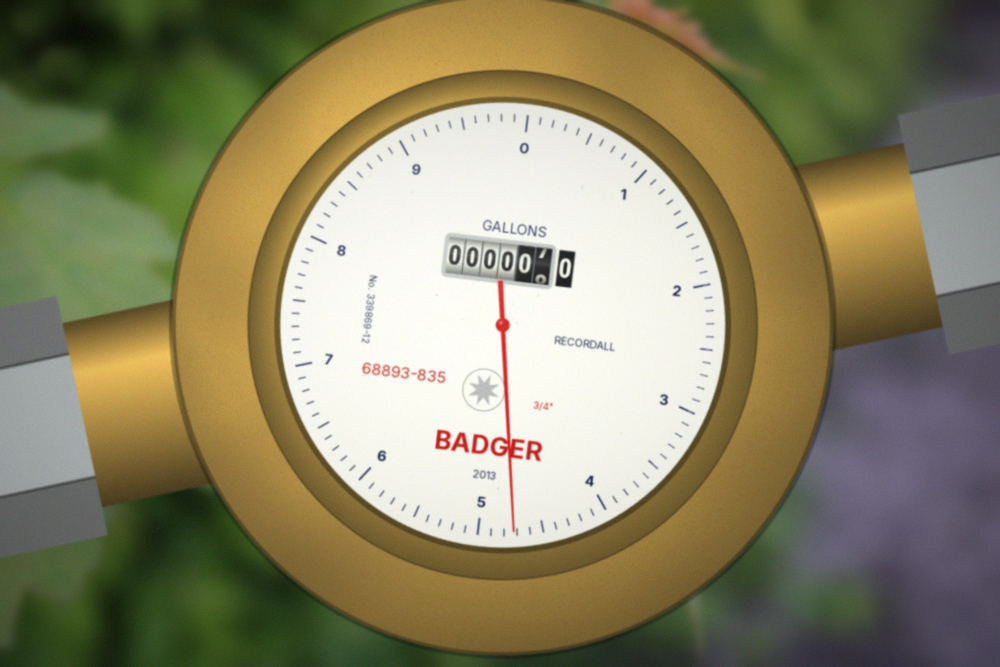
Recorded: 74.7 (gal)
